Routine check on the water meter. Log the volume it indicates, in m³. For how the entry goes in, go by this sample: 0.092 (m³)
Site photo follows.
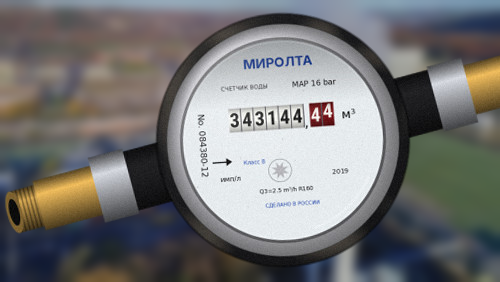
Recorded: 343144.44 (m³)
